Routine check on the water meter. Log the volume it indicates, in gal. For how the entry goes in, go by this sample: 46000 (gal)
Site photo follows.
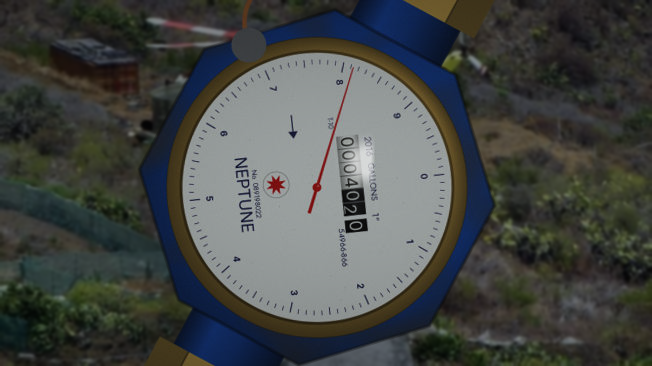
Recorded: 4018.1 (gal)
